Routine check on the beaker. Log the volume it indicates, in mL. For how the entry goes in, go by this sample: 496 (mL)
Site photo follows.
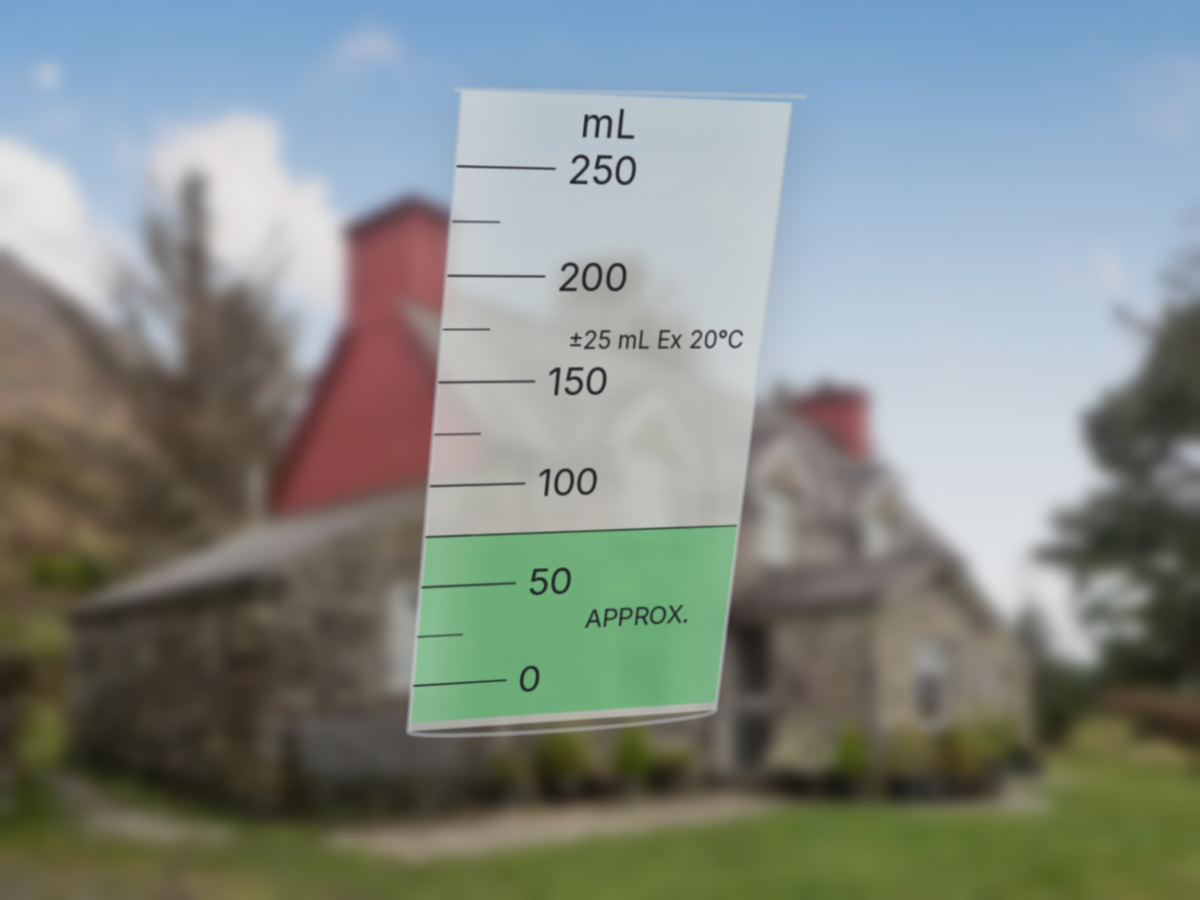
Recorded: 75 (mL)
